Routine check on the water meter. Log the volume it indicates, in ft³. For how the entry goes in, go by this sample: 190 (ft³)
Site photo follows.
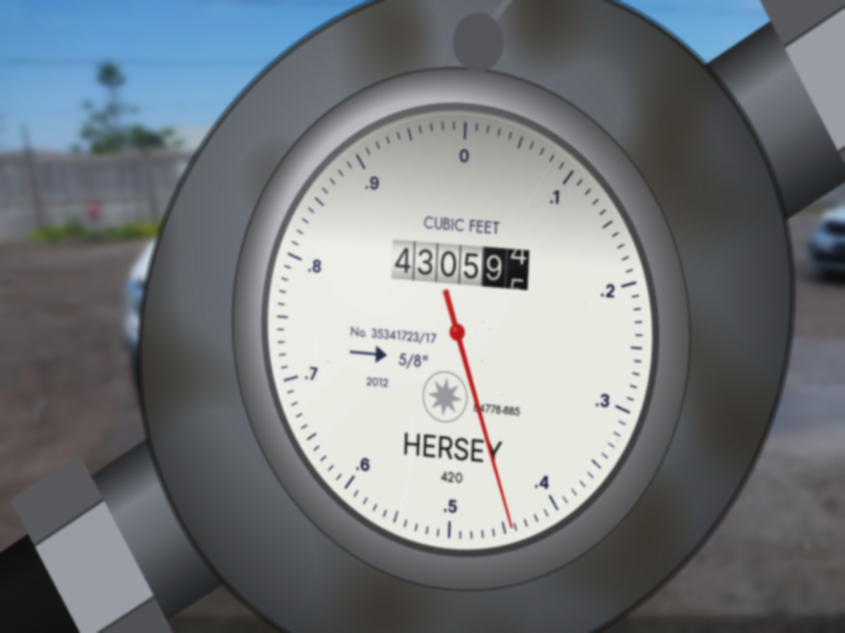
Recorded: 430594.44 (ft³)
